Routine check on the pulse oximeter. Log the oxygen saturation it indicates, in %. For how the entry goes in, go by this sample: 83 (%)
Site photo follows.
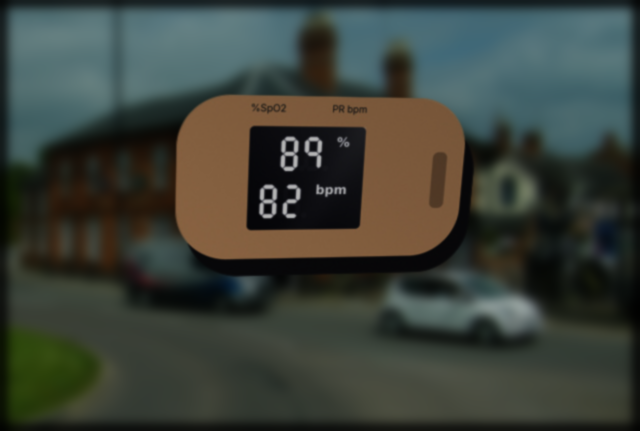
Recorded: 89 (%)
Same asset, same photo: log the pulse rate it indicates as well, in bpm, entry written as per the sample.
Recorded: 82 (bpm)
